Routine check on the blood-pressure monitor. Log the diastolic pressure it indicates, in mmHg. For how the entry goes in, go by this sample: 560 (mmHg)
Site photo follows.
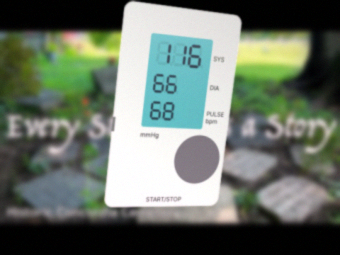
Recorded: 66 (mmHg)
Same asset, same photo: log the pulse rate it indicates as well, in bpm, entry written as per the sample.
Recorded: 68 (bpm)
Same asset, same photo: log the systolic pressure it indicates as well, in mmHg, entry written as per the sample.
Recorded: 116 (mmHg)
